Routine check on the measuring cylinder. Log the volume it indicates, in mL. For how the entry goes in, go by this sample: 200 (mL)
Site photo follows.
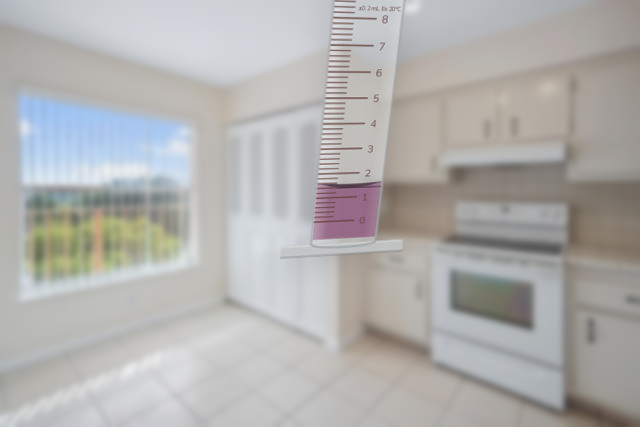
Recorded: 1.4 (mL)
